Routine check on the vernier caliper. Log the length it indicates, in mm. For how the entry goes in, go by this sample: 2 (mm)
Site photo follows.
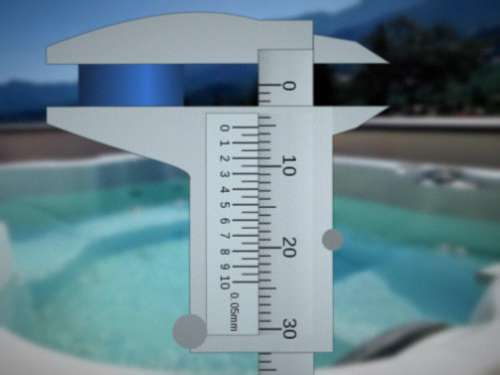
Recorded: 5.2 (mm)
